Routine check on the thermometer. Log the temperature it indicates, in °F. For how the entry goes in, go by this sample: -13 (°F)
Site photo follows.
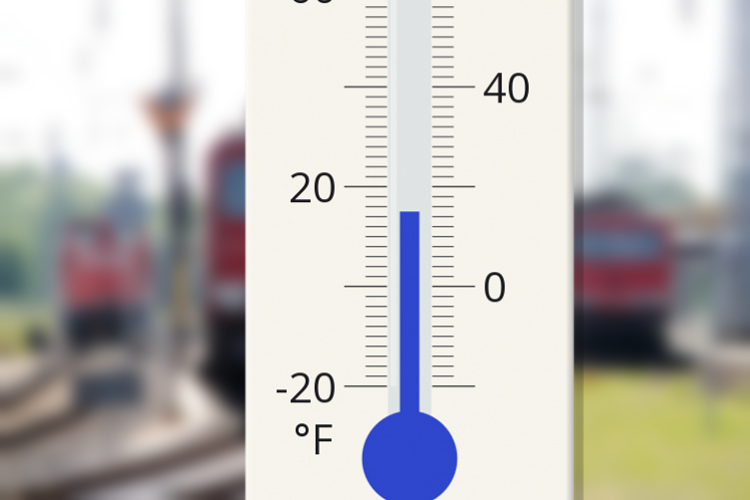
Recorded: 15 (°F)
